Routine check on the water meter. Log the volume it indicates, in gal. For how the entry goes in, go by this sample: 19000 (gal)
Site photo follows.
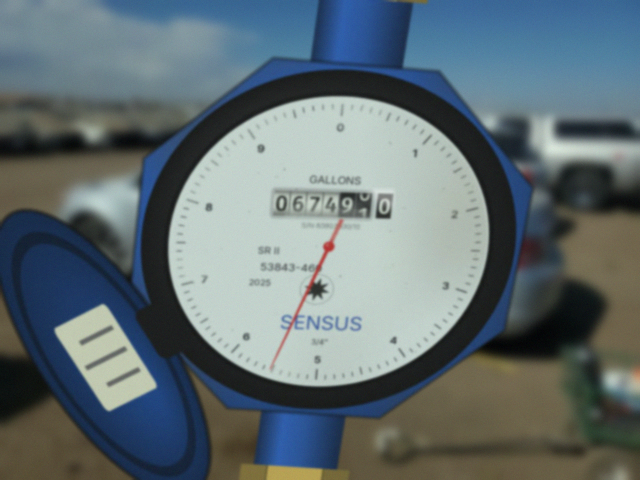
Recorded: 674905.5 (gal)
